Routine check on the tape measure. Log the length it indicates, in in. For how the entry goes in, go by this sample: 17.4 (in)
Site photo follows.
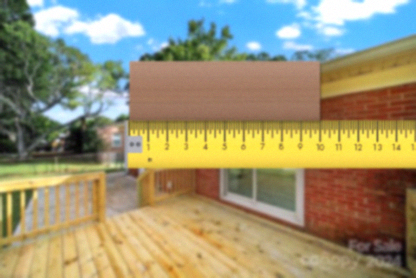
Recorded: 10 (in)
